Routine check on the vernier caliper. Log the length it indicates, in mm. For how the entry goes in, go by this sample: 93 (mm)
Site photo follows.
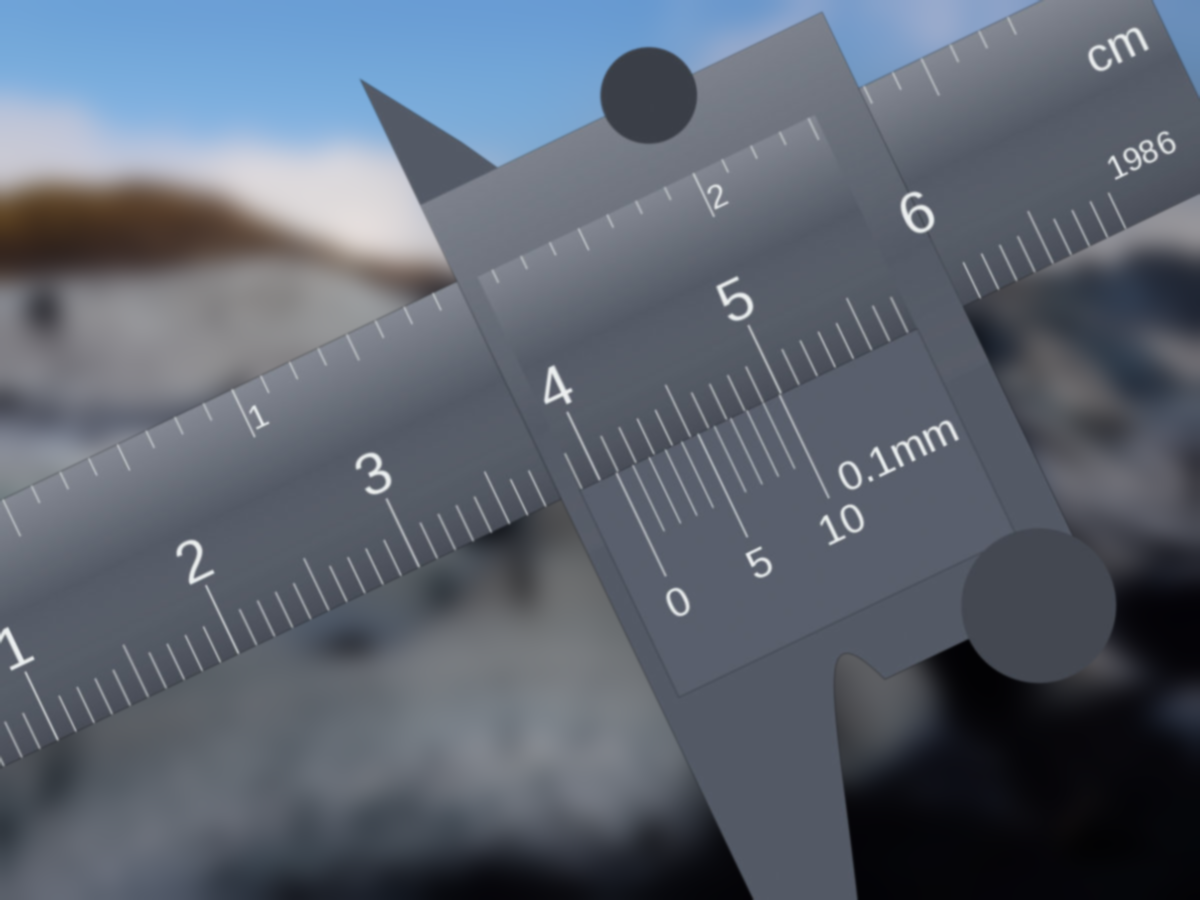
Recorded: 40.9 (mm)
